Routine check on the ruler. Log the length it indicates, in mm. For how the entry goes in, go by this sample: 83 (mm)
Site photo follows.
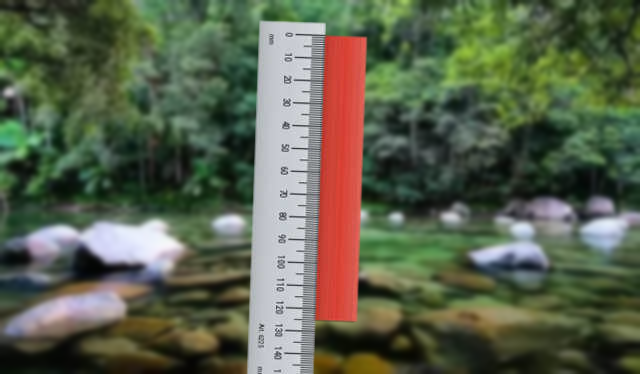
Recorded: 125 (mm)
